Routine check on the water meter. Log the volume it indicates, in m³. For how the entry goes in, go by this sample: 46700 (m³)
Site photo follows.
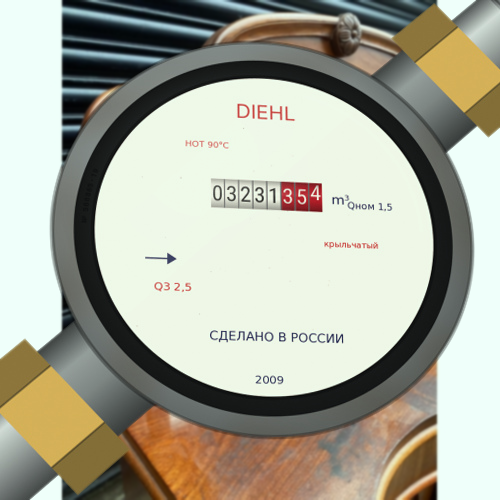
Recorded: 3231.354 (m³)
